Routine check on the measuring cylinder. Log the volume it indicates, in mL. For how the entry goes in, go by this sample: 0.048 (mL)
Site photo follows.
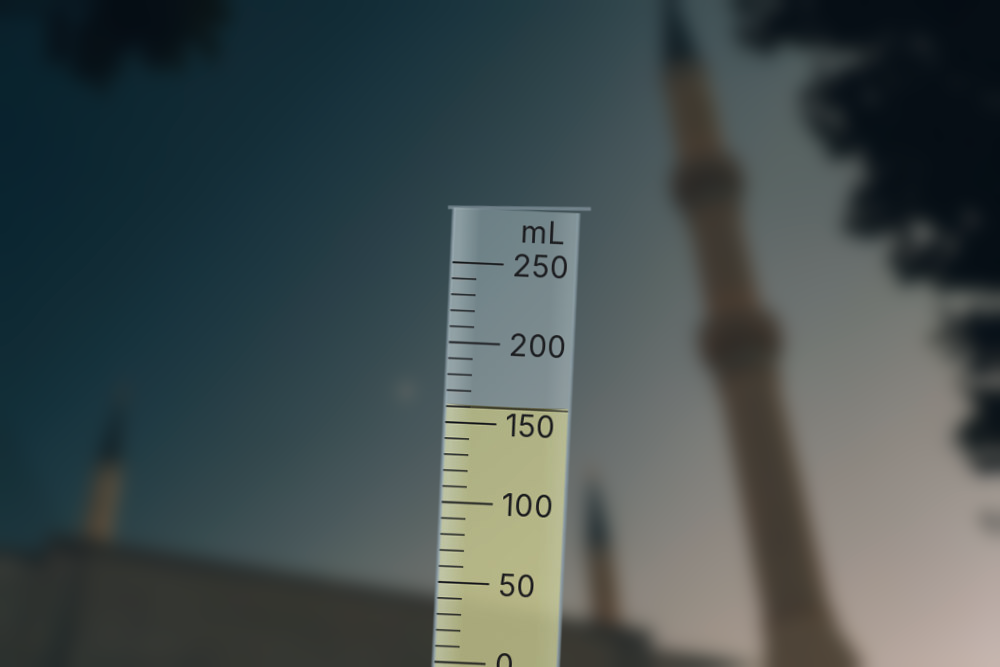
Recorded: 160 (mL)
